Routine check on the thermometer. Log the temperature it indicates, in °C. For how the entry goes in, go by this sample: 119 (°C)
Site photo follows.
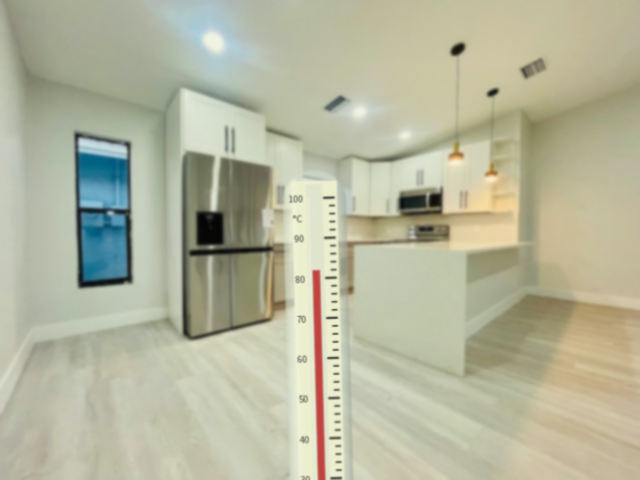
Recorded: 82 (°C)
